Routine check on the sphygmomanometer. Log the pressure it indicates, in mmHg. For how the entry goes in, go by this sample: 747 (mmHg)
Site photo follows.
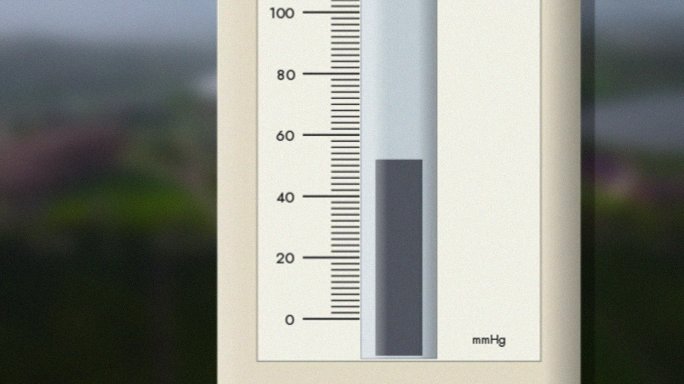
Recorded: 52 (mmHg)
